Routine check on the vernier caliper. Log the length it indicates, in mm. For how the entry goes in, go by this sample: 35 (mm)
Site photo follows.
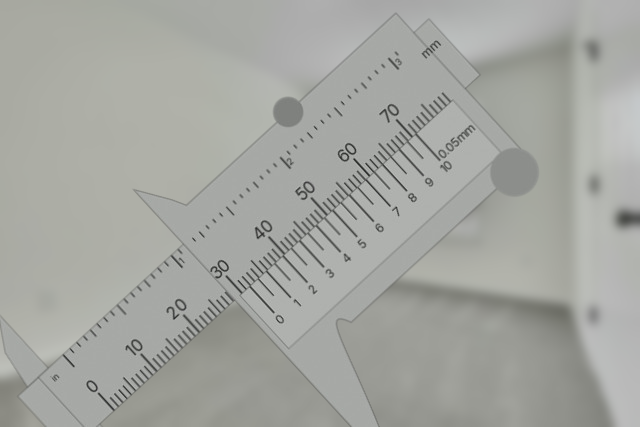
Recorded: 31.8 (mm)
